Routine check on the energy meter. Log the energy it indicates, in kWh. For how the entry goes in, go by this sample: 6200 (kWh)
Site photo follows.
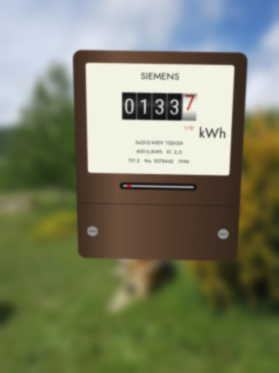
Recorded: 133.7 (kWh)
